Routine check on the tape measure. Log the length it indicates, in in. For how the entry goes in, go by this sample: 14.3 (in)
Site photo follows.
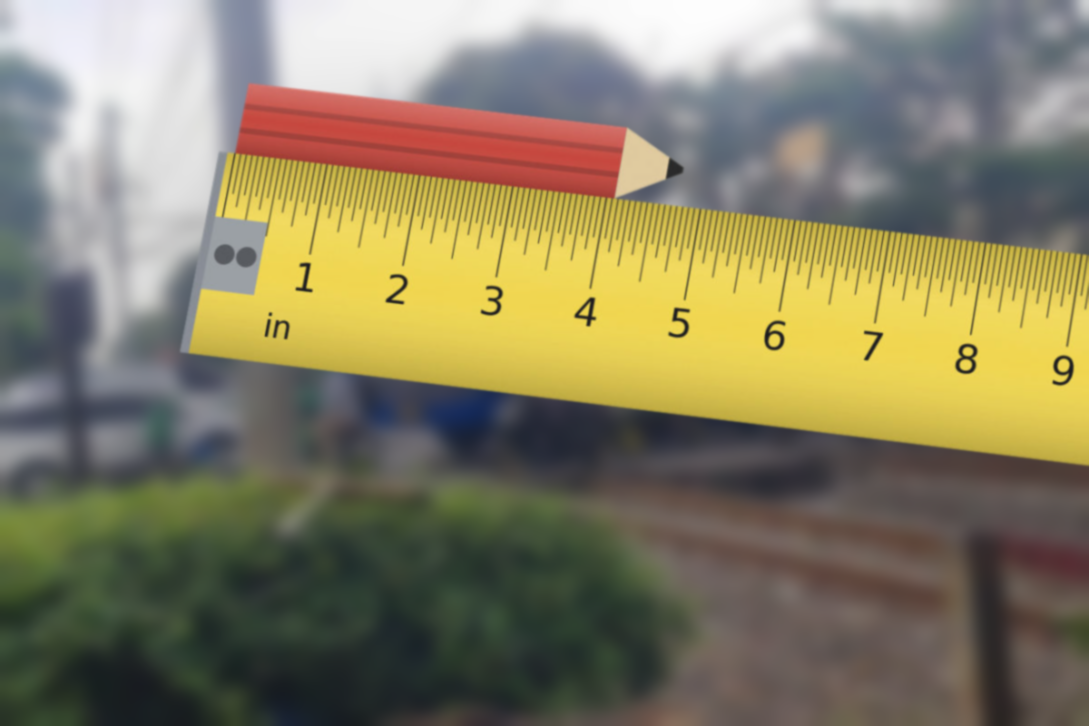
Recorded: 4.75 (in)
